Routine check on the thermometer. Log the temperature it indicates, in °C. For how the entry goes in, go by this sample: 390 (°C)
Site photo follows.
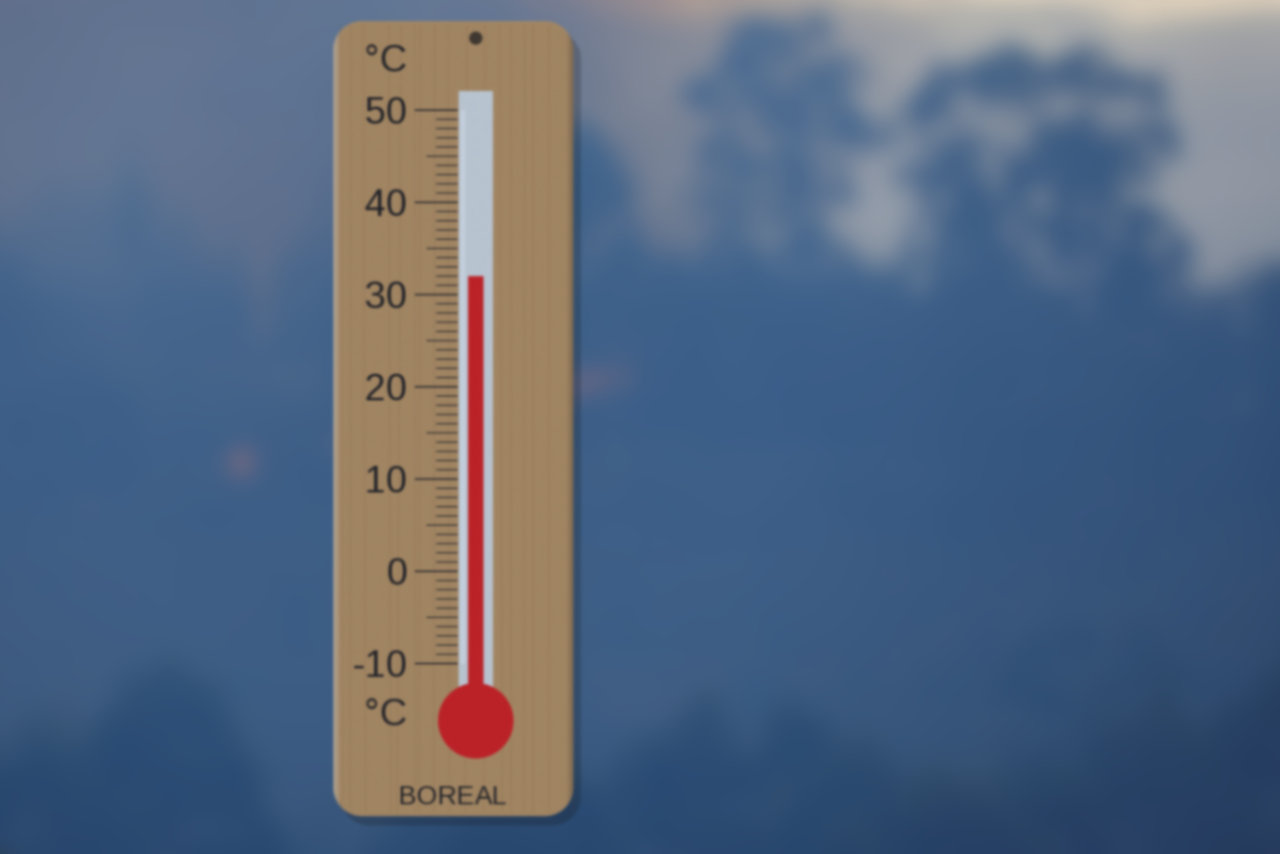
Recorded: 32 (°C)
